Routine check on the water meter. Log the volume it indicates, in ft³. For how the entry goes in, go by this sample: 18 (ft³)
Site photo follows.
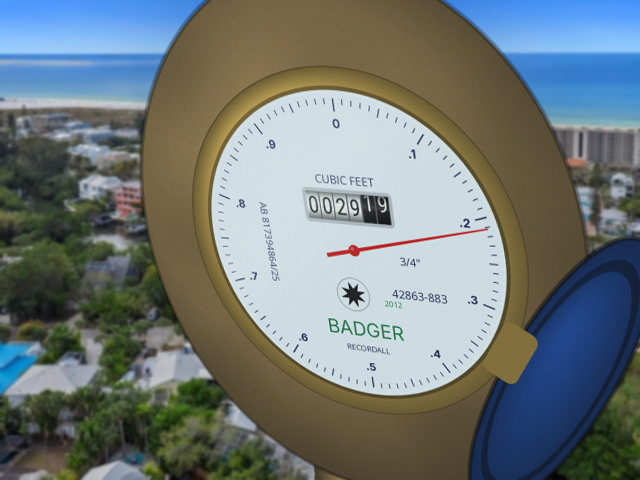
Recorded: 2919.21 (ft³)
